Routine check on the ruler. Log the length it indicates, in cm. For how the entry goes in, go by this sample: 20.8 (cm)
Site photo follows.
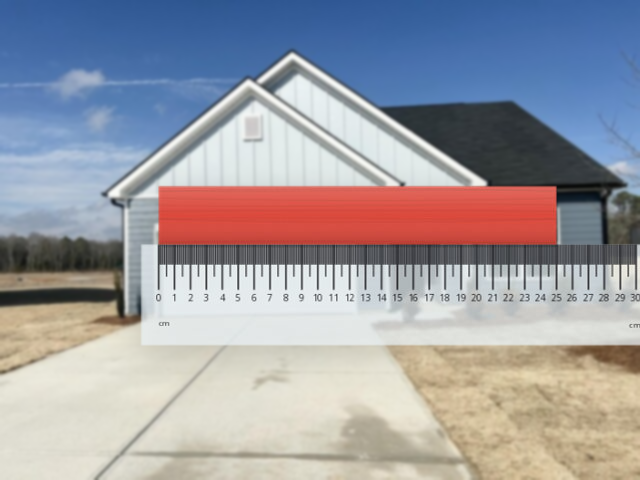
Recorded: 25 (cm)
